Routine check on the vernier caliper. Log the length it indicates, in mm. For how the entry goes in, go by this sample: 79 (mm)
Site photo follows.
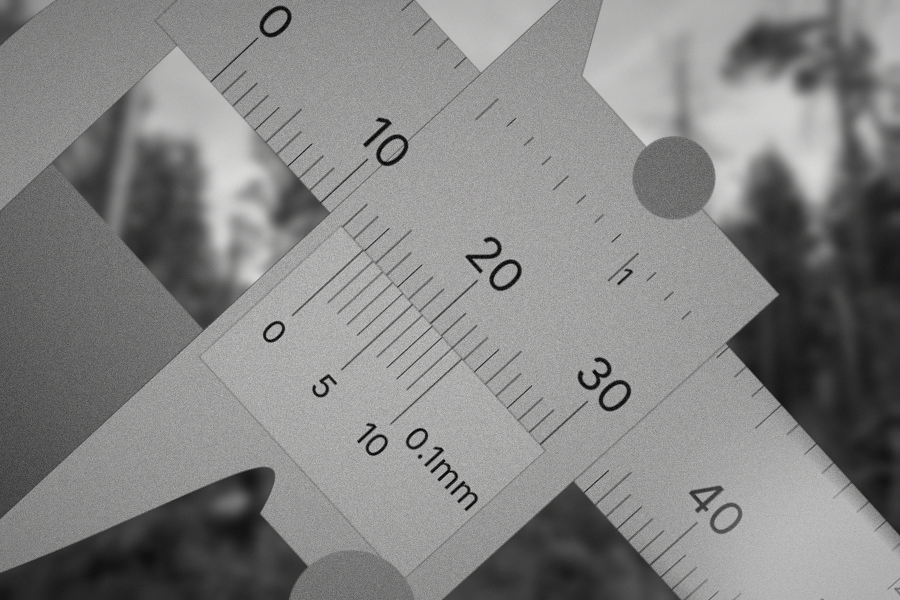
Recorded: 13.9 (mm)
